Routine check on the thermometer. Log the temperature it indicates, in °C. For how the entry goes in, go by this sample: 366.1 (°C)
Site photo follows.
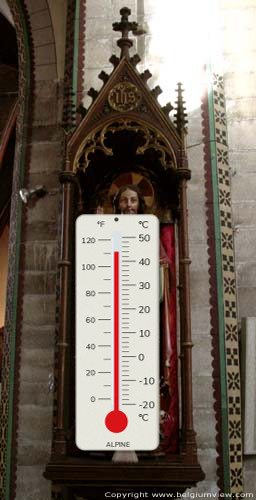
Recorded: 44 (°C)
